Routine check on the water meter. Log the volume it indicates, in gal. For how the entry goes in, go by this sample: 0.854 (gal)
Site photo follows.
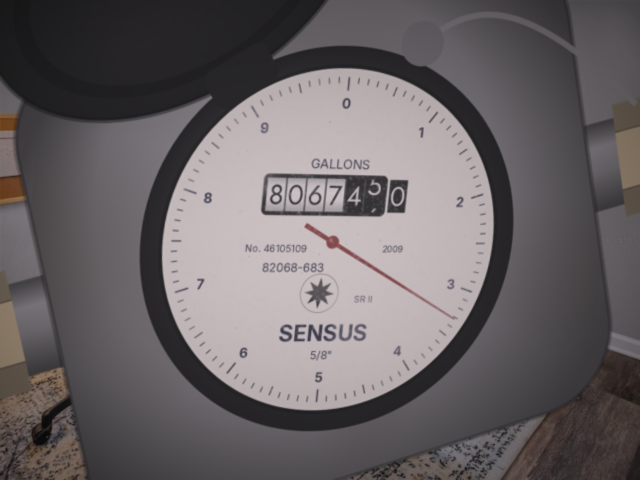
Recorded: 8067453.3 (gal)
